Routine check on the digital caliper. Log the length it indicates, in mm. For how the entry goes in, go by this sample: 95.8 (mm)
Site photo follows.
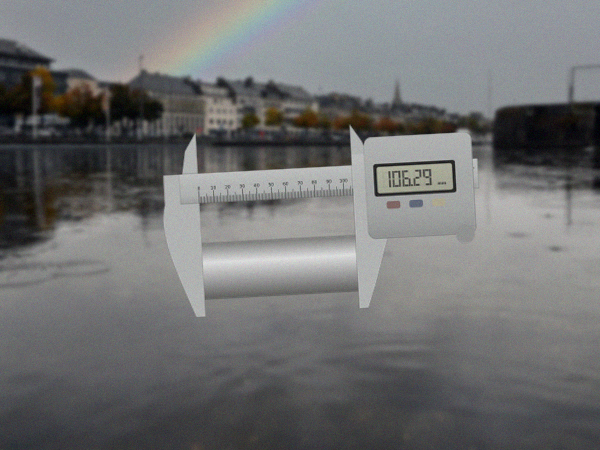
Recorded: 106.29 (mm)
